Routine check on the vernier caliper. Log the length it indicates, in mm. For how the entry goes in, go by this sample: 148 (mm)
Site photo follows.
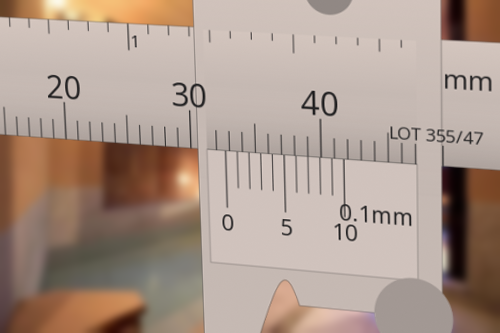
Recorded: 32.7 (mm)
